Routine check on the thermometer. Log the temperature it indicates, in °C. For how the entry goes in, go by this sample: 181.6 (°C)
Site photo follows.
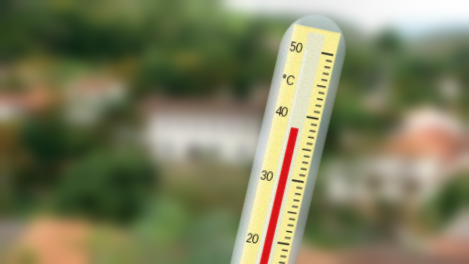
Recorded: 38 (°C)
